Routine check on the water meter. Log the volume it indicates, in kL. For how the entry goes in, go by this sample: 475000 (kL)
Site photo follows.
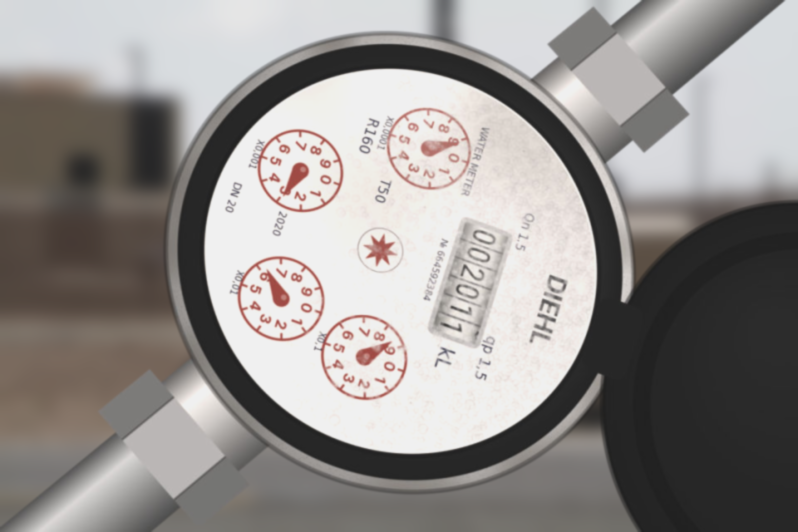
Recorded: 2010.8629 (kL)
